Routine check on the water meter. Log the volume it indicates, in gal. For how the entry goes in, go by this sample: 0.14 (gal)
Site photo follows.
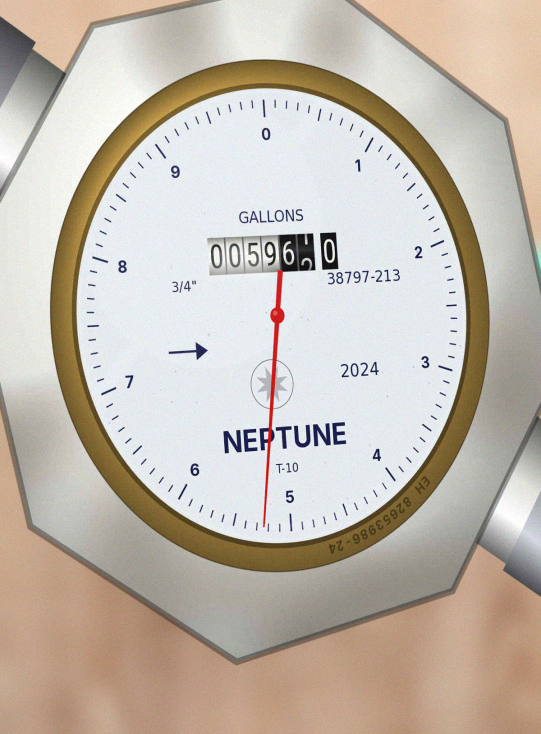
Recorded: 59615.2 (gal)
